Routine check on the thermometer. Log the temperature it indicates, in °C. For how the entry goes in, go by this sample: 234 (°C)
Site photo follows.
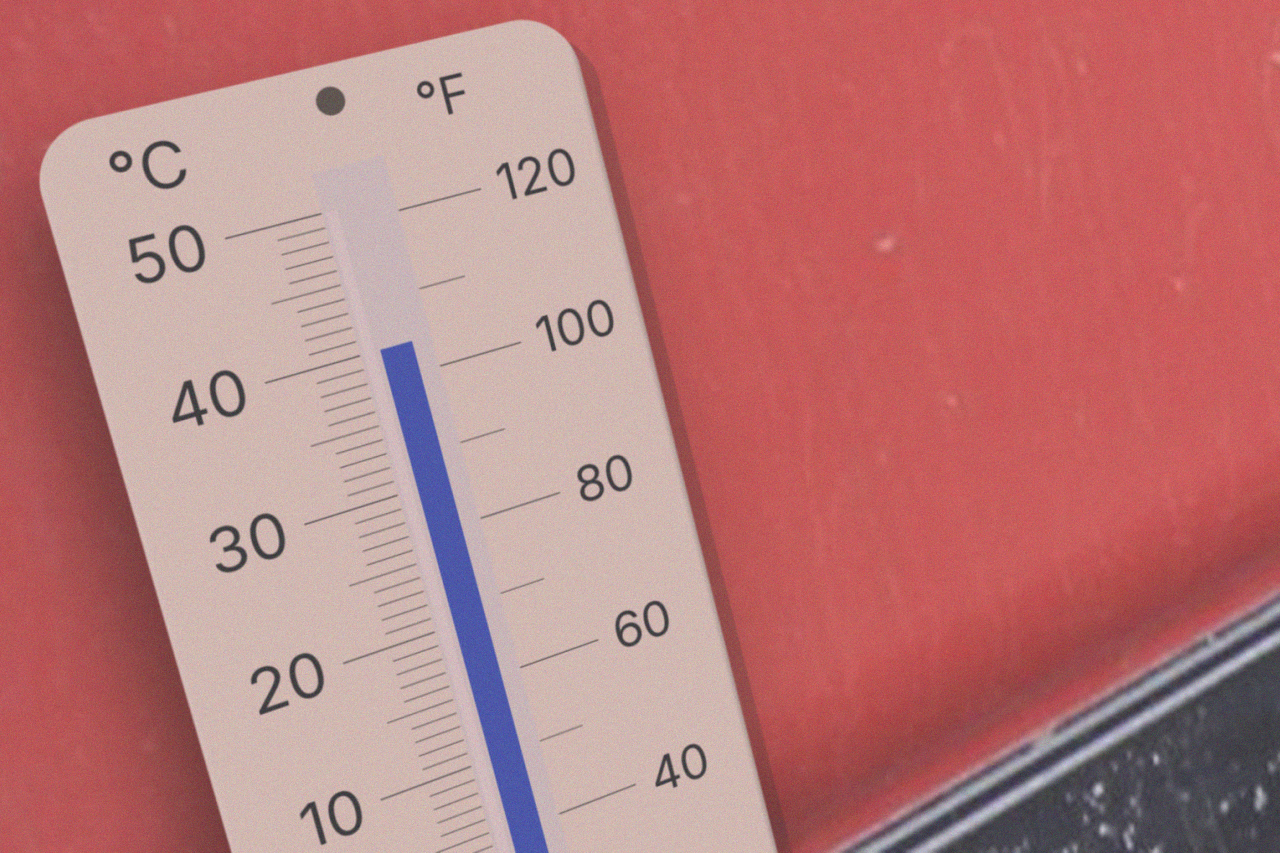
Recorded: 40 (°C)
